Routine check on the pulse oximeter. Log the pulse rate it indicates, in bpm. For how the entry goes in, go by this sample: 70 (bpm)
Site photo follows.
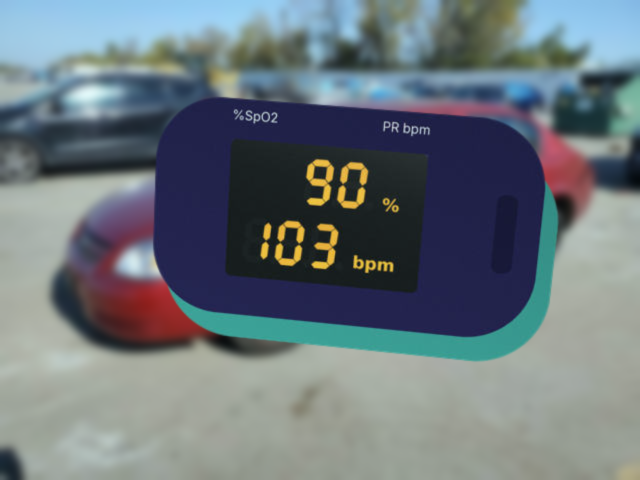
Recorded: 103 (bpm)
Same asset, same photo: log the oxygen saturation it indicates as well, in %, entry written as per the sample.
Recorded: 90 (%)
